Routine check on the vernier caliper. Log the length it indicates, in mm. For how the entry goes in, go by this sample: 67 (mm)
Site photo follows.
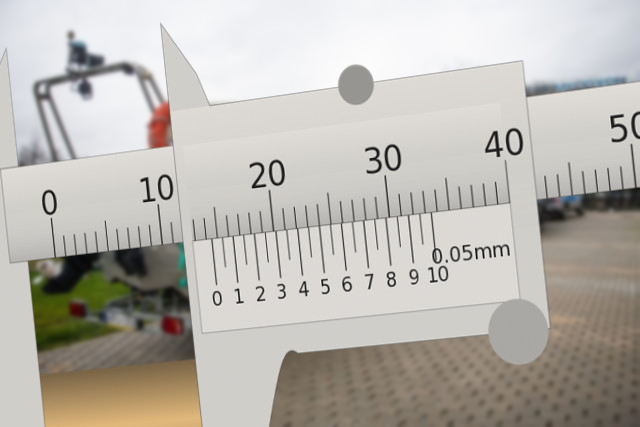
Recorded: 14.5 (mm)
